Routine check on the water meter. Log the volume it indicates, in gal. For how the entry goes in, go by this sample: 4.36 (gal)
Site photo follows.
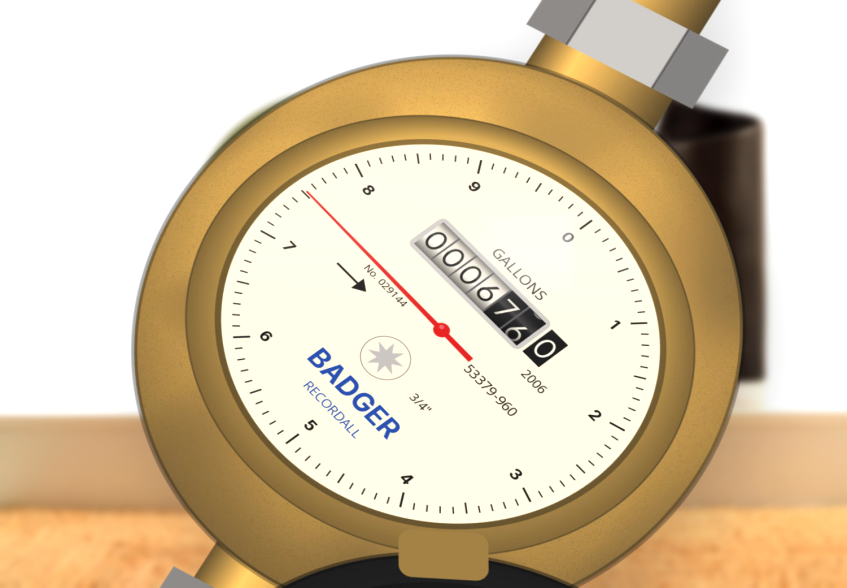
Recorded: 6757.5 (gal)
